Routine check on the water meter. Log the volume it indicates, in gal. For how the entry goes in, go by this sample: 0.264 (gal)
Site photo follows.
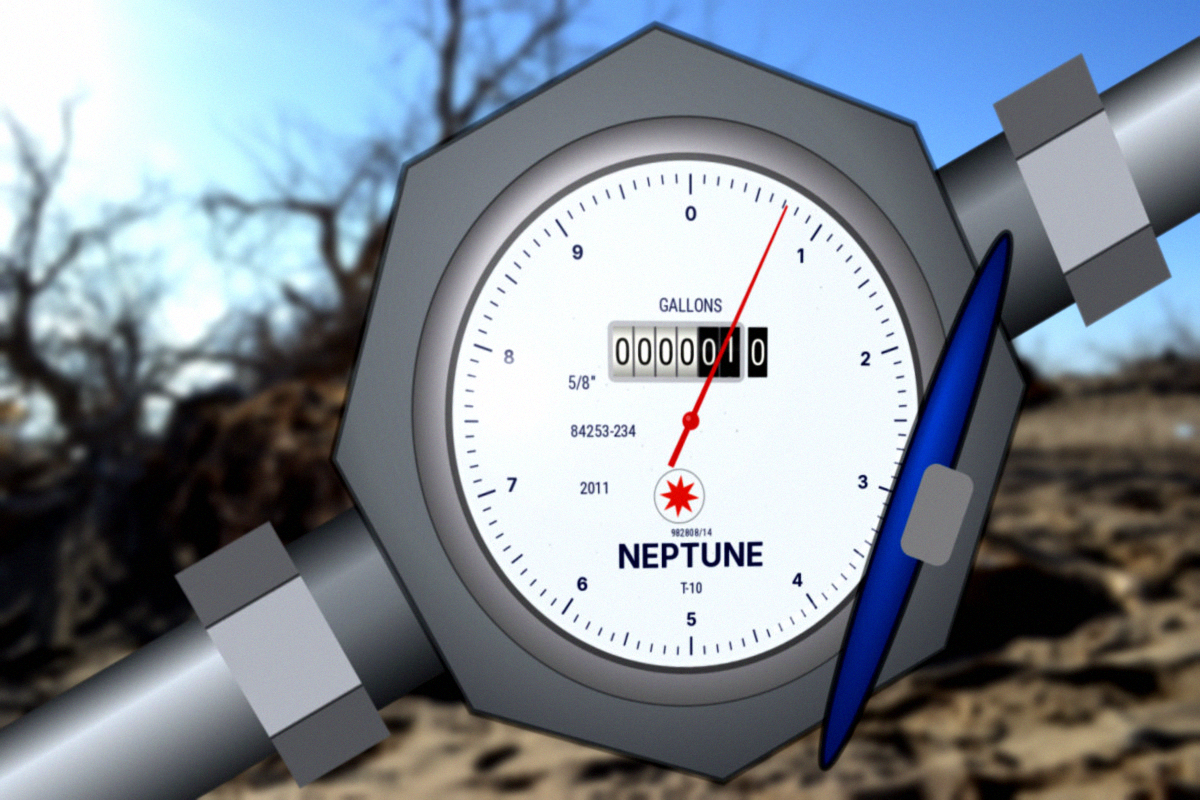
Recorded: 10.7 (gal)
